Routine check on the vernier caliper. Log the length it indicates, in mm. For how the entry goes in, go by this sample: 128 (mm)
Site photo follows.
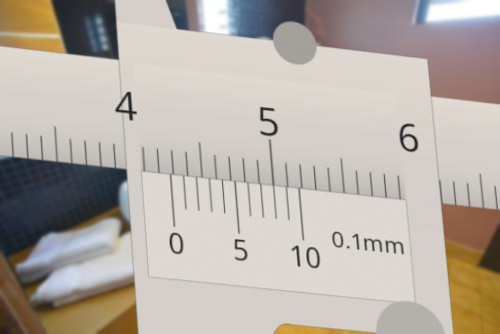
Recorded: 42.8 (mm)
